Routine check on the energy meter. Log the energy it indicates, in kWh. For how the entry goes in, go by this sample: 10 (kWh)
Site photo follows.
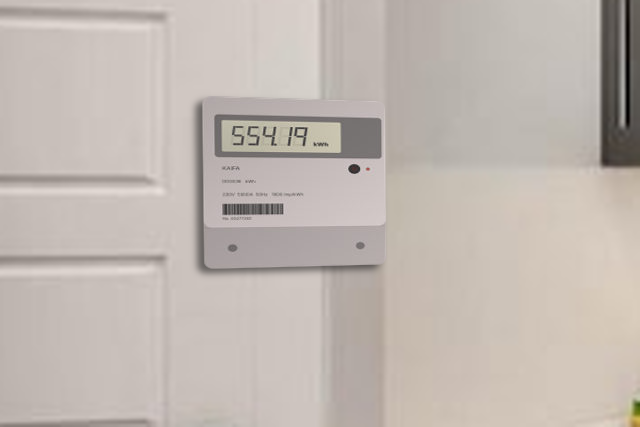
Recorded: 554.19 (kWh)
